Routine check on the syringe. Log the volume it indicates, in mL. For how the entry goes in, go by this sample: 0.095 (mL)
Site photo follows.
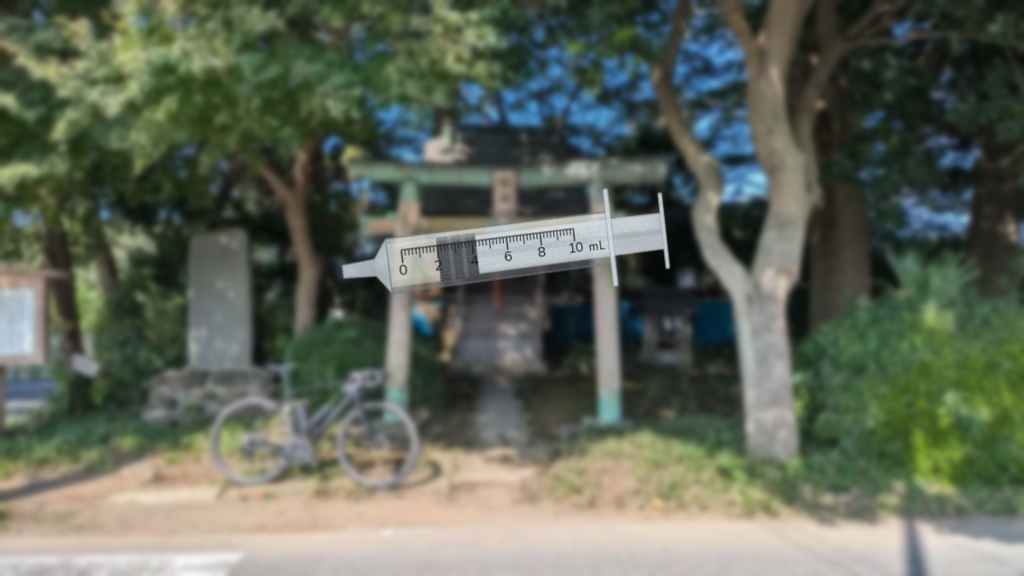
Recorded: 2 (mL)
